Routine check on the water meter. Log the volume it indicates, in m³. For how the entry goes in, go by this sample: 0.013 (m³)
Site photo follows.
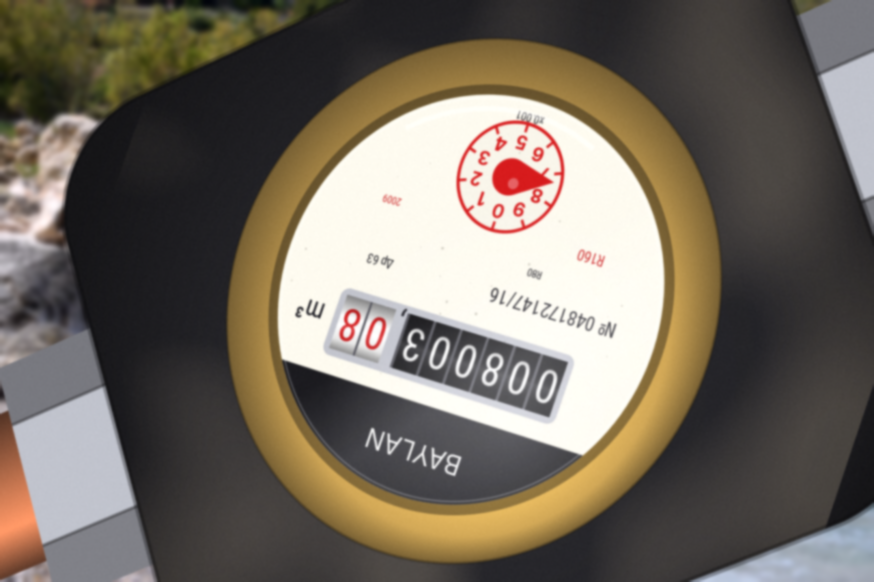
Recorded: 8003.087 (m³)
